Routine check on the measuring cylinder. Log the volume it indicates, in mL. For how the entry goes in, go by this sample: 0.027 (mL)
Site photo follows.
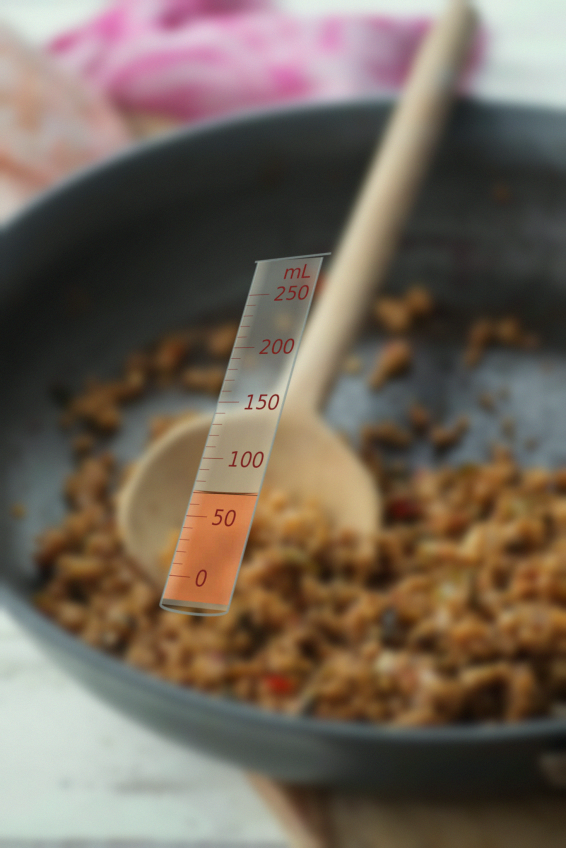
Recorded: 70 (mL)
